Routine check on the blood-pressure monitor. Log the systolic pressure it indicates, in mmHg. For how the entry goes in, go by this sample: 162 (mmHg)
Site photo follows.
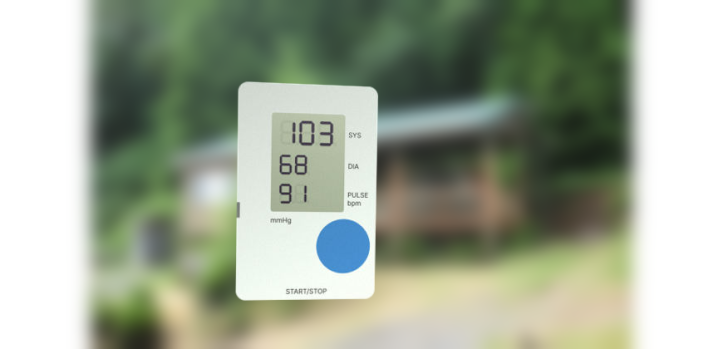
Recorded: 103 (mmHg)
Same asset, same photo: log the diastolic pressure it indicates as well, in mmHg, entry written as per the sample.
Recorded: 68 (mmHg)
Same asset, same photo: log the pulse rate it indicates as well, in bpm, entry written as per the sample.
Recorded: 91 (bpm)
